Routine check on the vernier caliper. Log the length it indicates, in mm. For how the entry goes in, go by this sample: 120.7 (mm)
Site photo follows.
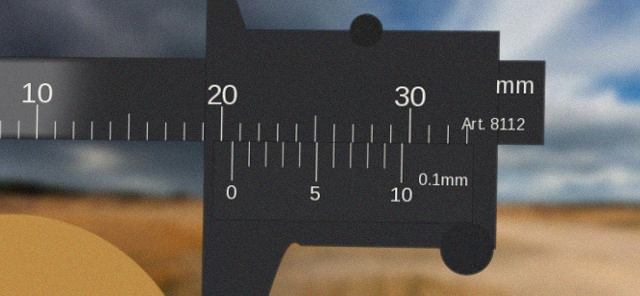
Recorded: 20.6 (mm)
